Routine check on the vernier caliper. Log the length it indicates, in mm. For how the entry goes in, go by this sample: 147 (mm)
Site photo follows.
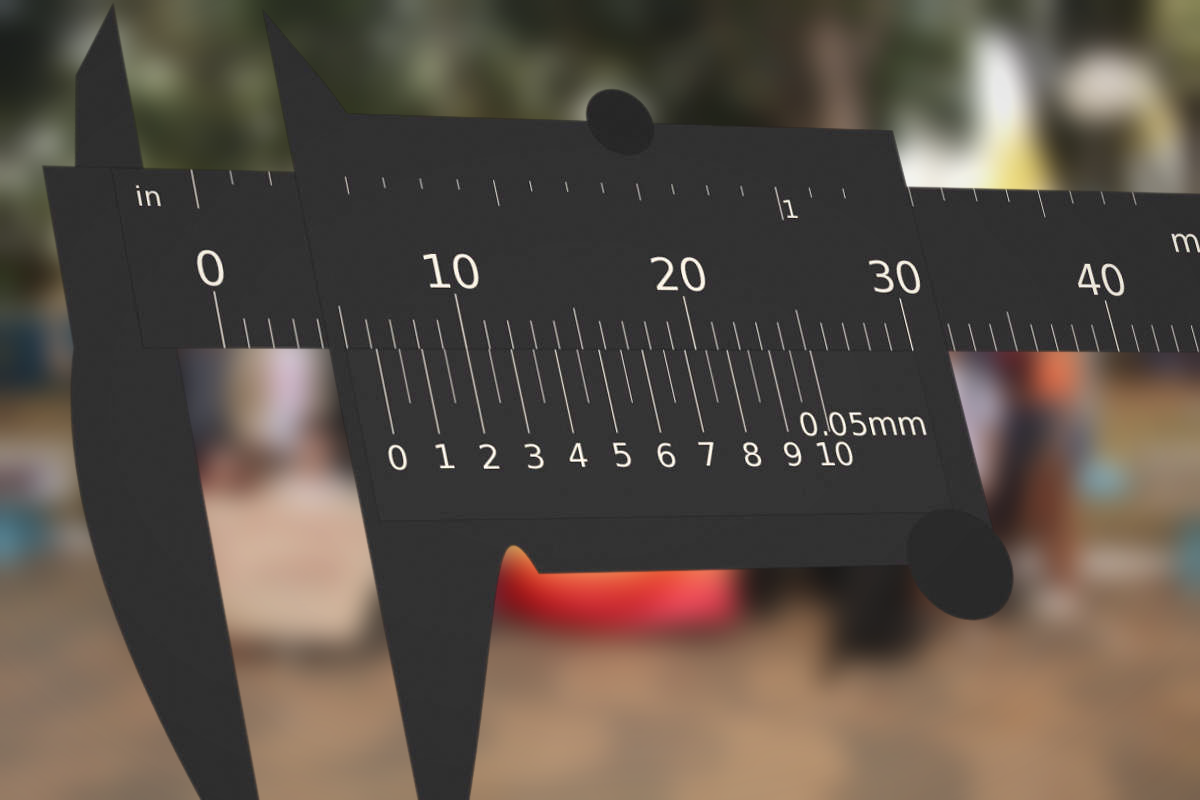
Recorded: 6.20 (mm)
